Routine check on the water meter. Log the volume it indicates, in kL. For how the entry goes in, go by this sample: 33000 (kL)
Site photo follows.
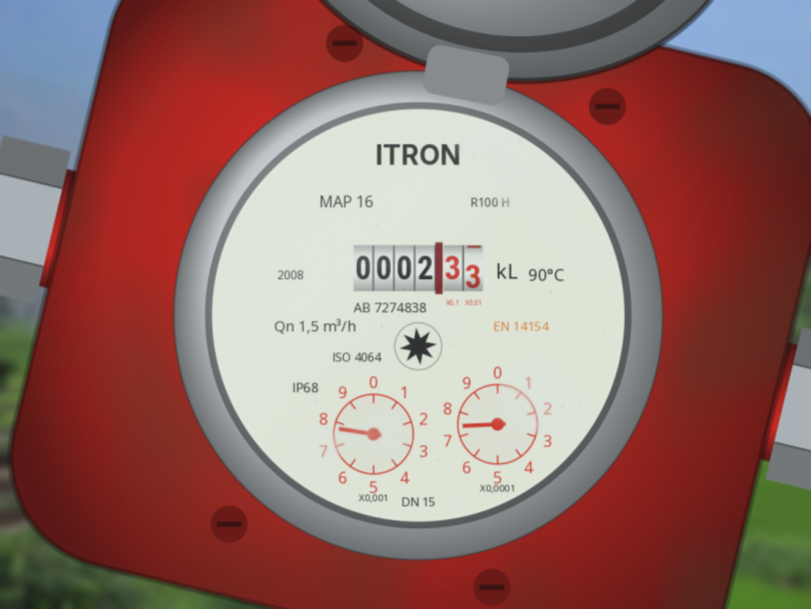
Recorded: 2.3277 (kL)
